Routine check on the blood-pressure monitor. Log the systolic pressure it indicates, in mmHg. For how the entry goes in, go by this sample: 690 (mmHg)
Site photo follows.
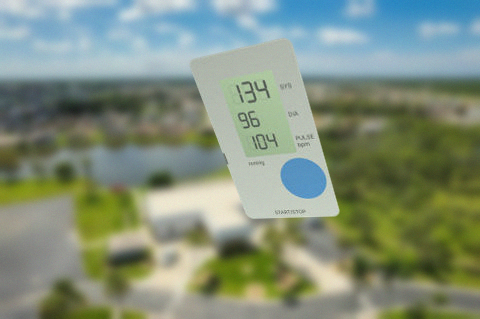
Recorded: 134 (mmHg)
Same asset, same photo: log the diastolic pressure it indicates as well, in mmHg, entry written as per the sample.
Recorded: 96 (mmHg)
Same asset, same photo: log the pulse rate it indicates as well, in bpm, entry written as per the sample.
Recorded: 104 (bpm)
